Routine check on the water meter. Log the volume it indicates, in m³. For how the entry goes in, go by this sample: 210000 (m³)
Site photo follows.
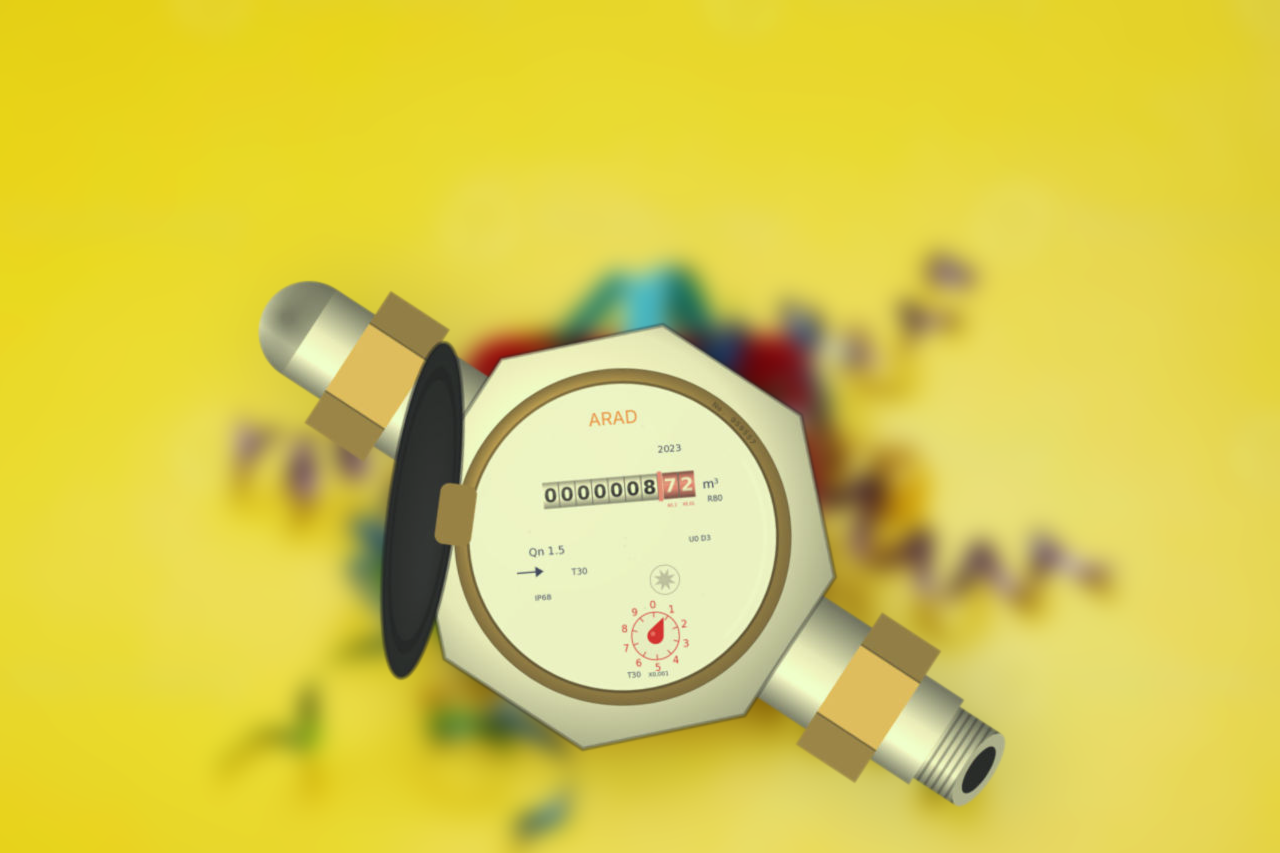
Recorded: 8.720 (m³)
